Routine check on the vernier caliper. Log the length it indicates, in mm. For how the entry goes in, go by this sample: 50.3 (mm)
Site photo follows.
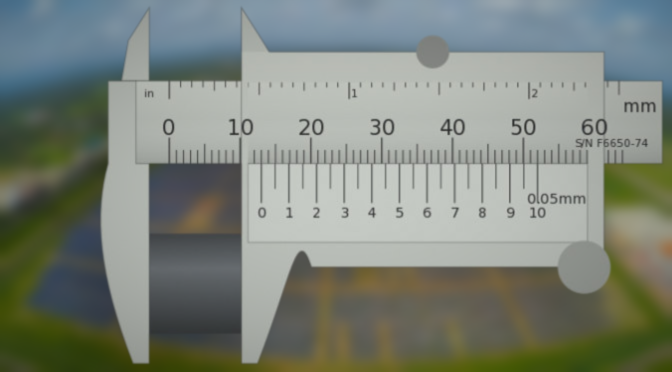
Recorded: 13.0 (mm)
